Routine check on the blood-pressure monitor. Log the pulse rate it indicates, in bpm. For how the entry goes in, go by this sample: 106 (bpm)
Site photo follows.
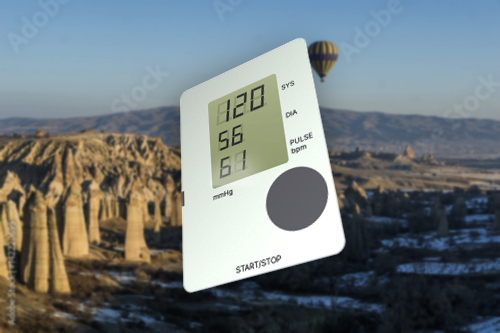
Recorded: 61 (bpm)
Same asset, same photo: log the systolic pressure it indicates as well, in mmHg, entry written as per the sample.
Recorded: 120 (mmHg)
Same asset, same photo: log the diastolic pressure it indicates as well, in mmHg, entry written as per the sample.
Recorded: 56 (mmHg)
